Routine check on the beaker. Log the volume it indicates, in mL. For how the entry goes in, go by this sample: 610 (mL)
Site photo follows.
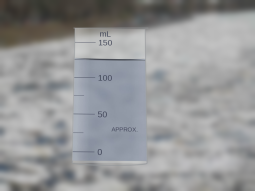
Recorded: 125 (mL)
